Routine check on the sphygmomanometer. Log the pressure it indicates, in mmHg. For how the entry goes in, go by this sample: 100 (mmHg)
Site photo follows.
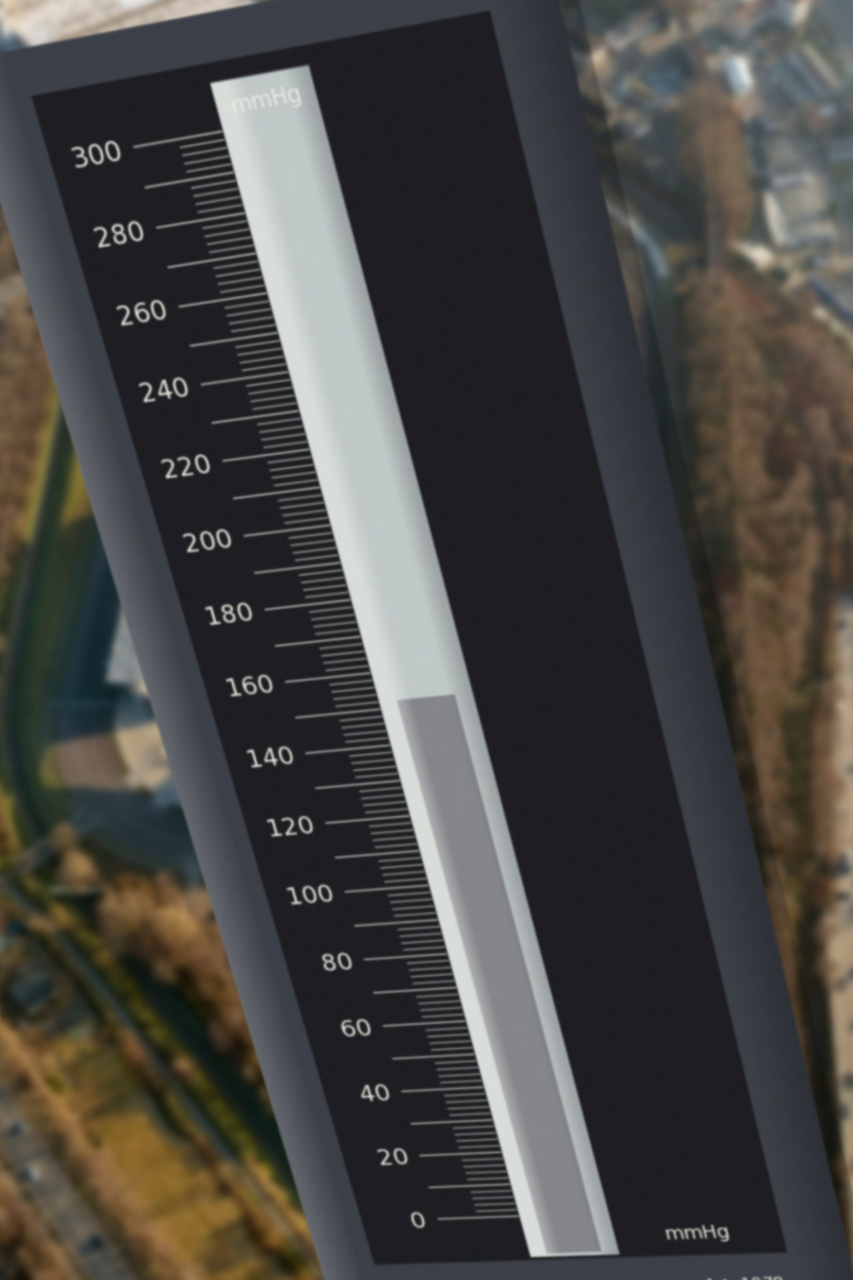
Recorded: 152 (mmHg)
